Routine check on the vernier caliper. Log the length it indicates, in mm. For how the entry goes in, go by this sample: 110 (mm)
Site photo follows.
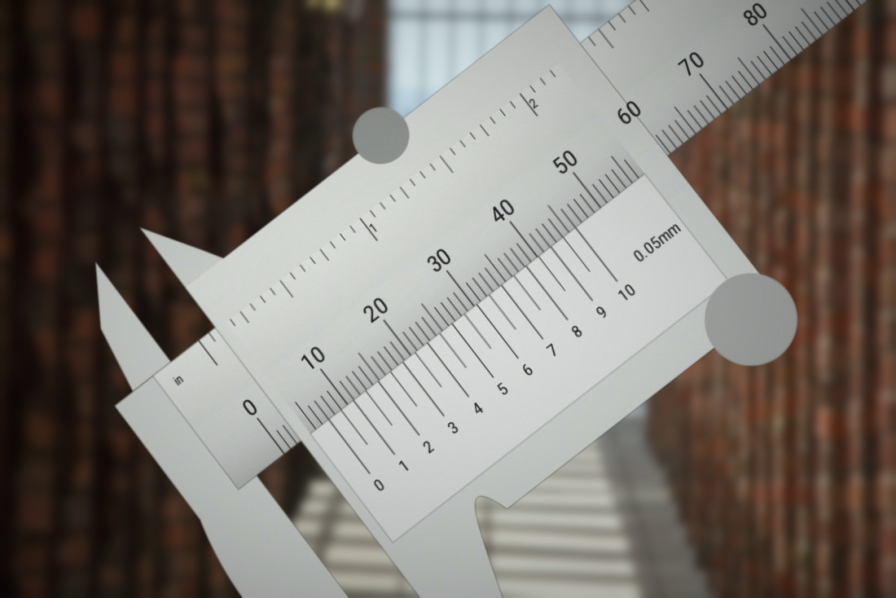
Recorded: 7.0 (mm)
